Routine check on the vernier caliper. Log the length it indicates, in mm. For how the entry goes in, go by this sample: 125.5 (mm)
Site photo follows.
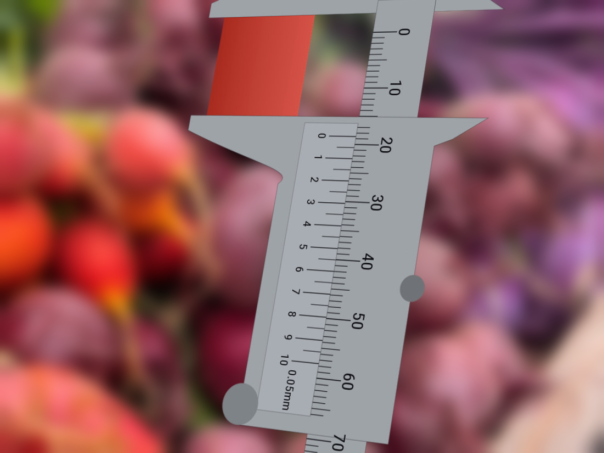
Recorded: 18.6 (mm)
